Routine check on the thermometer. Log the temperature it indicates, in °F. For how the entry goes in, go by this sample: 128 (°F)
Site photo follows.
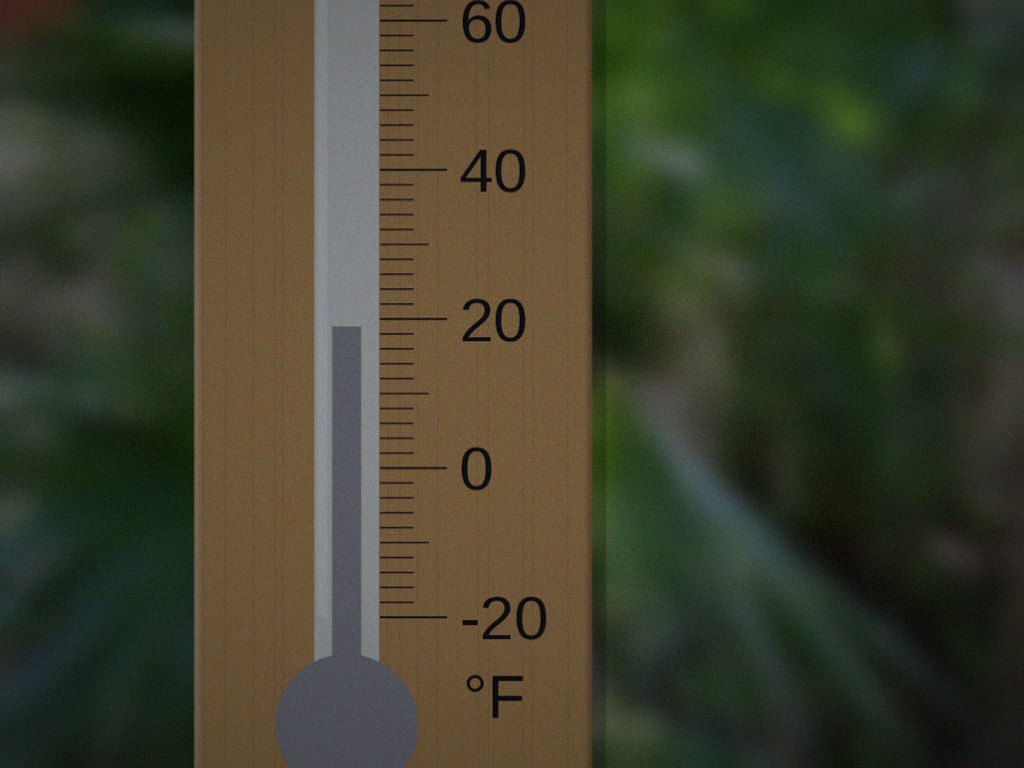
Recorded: 19 (°F)
